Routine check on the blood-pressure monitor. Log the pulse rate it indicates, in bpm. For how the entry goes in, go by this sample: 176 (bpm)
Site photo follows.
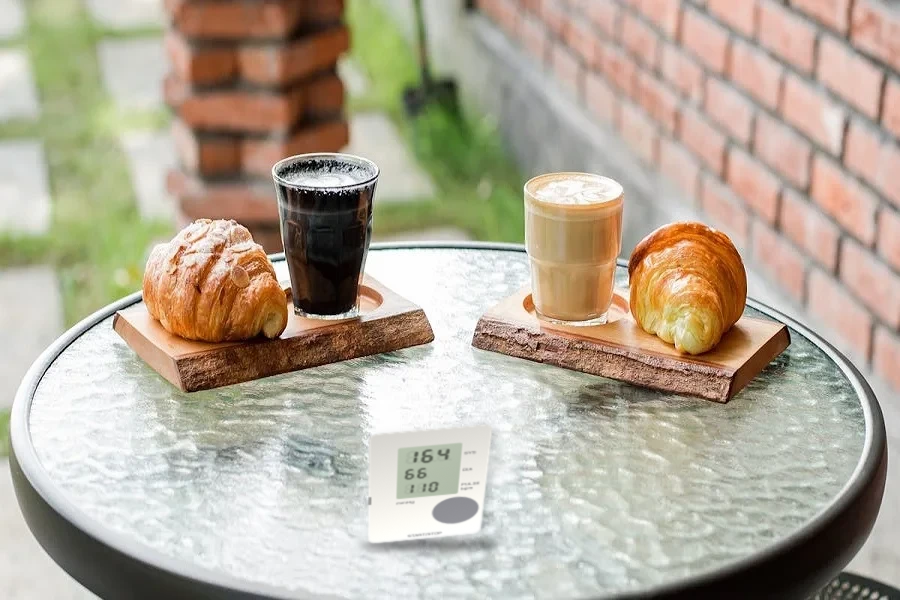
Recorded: 110 (bpm)
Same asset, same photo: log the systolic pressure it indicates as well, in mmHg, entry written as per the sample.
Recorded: 164 (mmHg)
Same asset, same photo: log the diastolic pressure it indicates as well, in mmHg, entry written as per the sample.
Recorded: 66 (mmHg)
